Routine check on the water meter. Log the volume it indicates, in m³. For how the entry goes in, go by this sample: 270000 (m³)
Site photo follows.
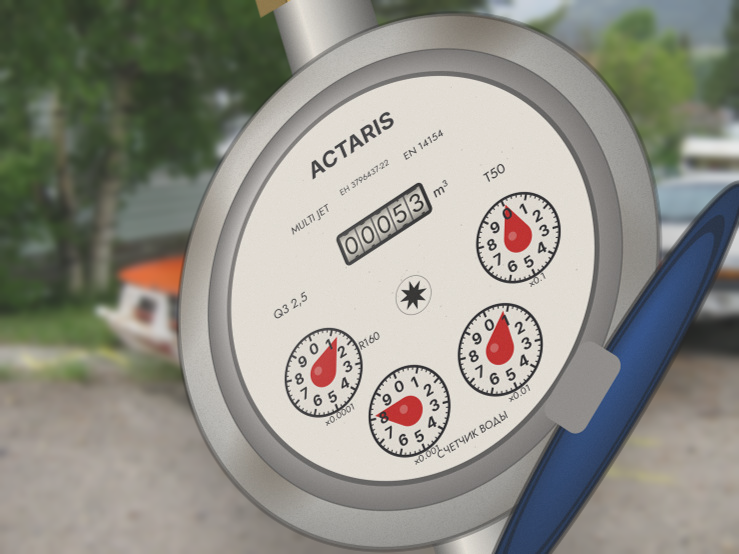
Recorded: 53.0081 (m³)
